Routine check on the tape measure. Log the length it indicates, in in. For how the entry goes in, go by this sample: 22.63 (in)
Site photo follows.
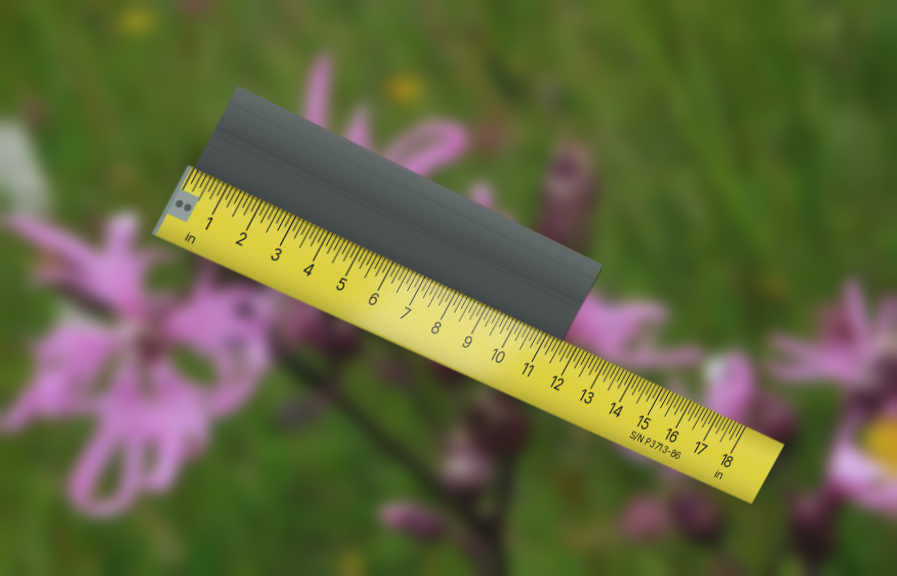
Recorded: 11.5 (in)
